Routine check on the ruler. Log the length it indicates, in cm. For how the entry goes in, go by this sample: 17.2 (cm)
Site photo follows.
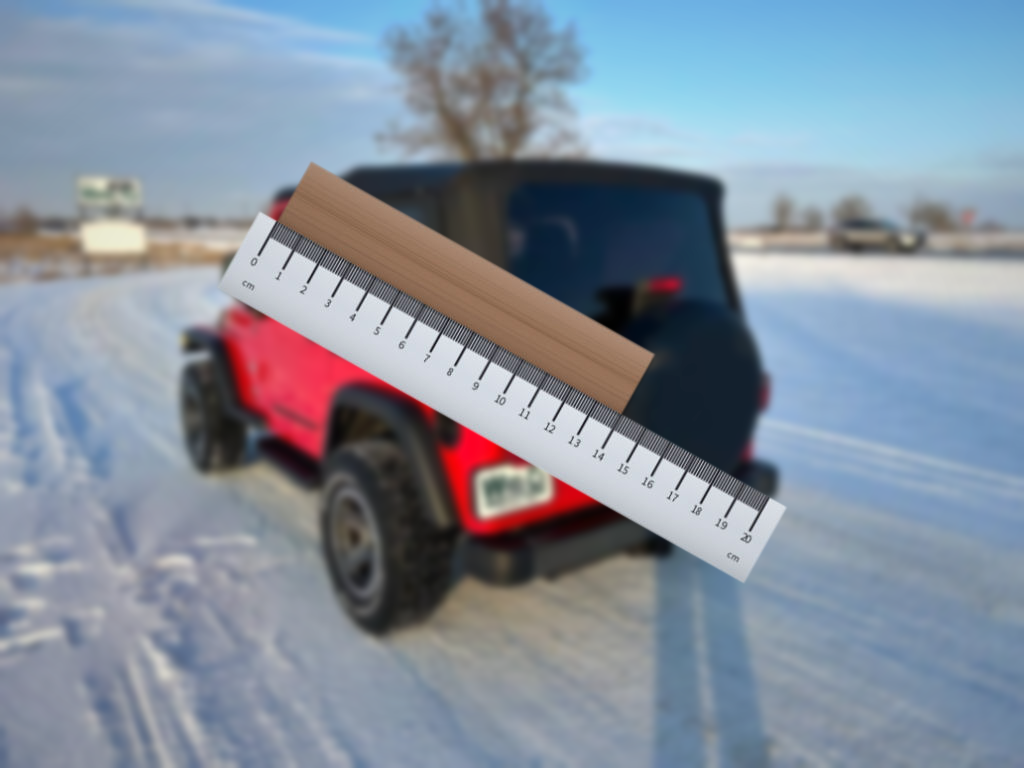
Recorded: 14 (cm)
